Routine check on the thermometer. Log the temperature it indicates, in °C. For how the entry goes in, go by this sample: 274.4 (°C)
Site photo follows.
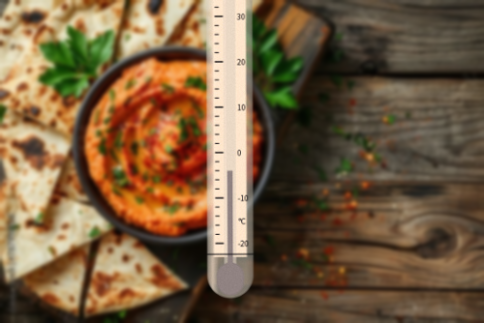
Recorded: -4 (°C)
